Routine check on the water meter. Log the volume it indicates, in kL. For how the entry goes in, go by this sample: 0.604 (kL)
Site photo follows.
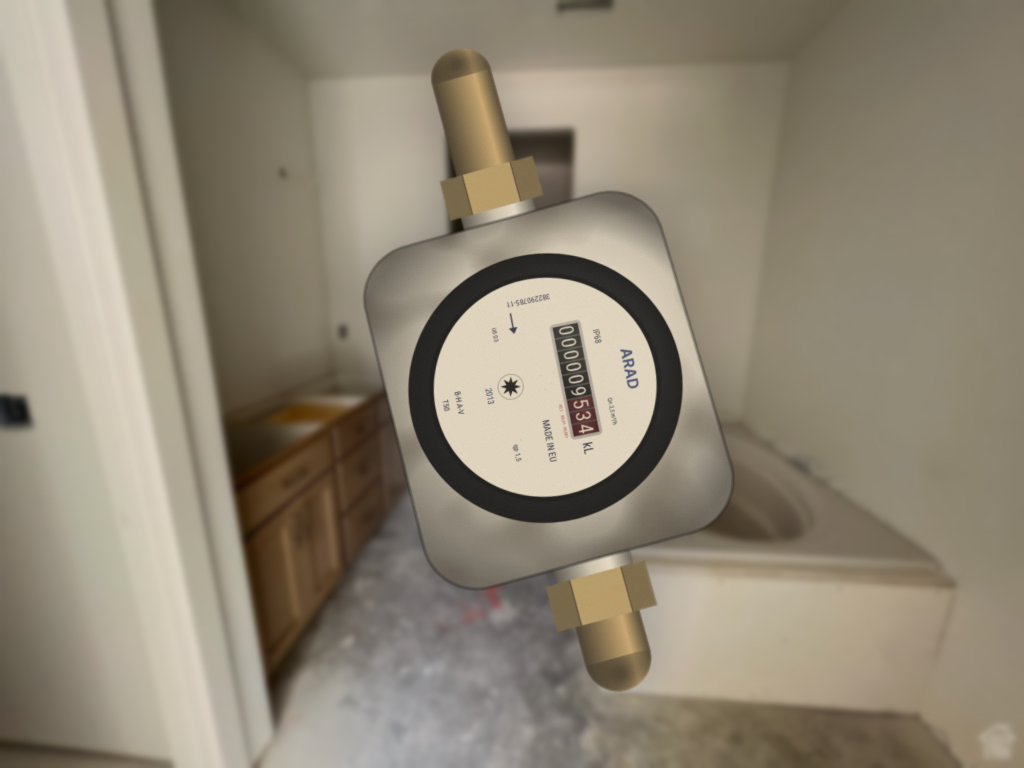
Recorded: 9.534 (kL)
